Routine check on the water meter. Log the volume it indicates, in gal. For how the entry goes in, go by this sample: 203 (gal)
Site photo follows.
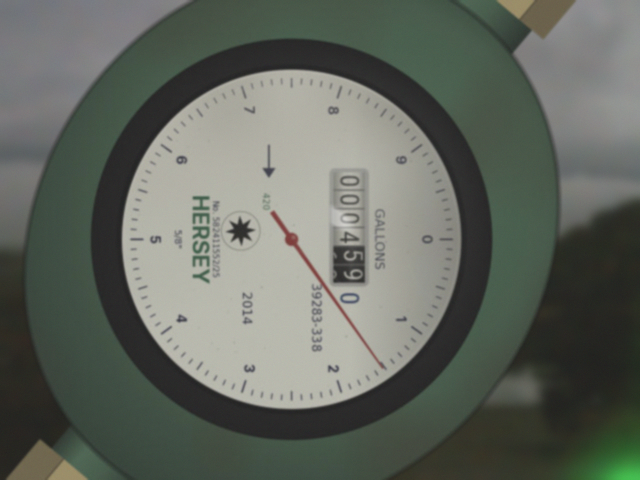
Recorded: 4591.5 (gal)
